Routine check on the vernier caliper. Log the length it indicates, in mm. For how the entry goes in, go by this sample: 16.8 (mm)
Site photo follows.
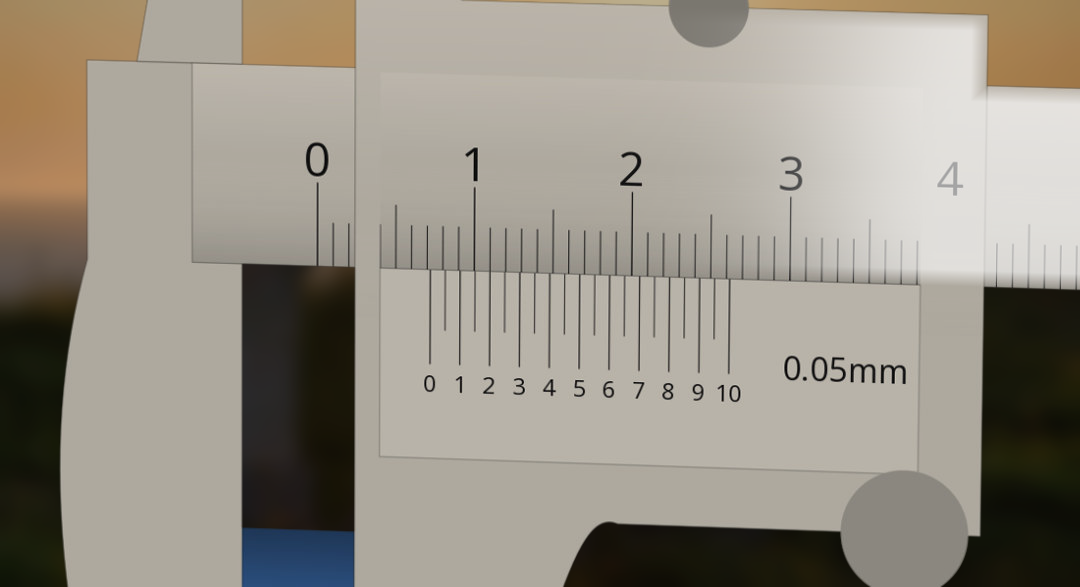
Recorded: 7.2 (mm)
